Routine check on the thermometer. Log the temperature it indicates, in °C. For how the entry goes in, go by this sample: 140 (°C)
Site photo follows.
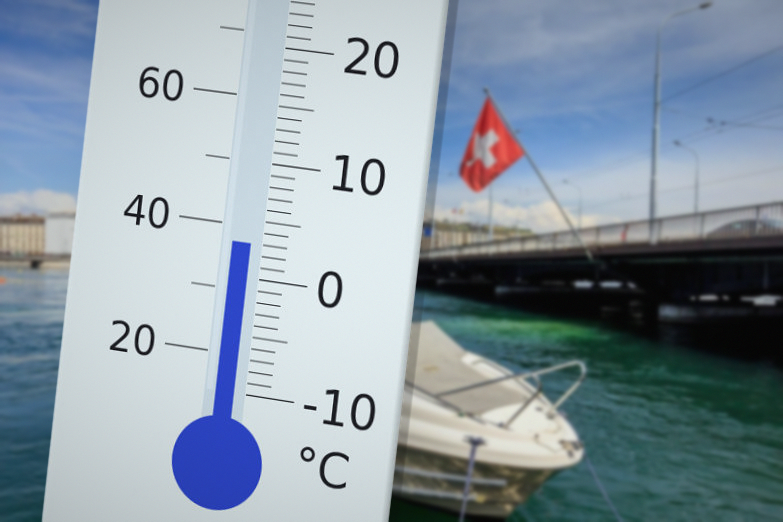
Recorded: 3 (°C)
